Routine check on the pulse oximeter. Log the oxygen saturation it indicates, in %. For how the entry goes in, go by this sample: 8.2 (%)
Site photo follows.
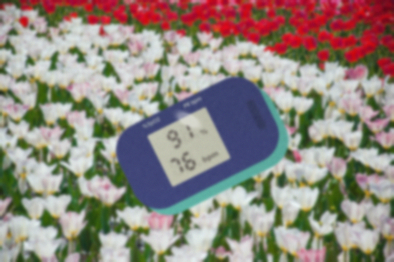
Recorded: 91 (%)
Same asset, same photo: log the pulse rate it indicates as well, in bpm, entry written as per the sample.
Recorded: 76 (bpm)
